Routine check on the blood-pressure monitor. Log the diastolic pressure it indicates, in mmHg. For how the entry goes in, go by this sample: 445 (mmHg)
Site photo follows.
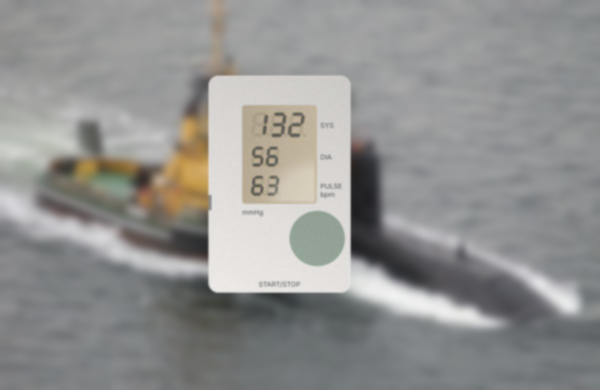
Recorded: 56 (mmHg)
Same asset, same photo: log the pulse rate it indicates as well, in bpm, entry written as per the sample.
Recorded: 63 (bpm)
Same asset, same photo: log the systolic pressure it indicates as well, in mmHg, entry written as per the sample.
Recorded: 132 (mmHg)
